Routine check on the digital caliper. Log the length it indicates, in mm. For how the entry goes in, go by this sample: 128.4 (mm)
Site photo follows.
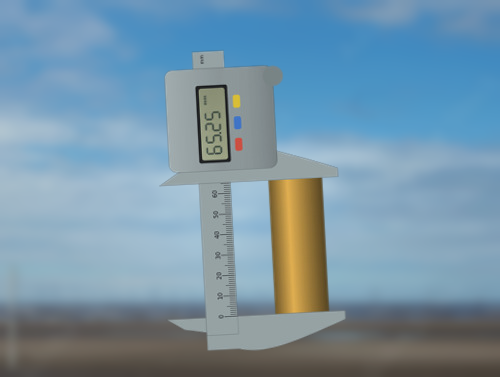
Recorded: 65.25 (mm)
